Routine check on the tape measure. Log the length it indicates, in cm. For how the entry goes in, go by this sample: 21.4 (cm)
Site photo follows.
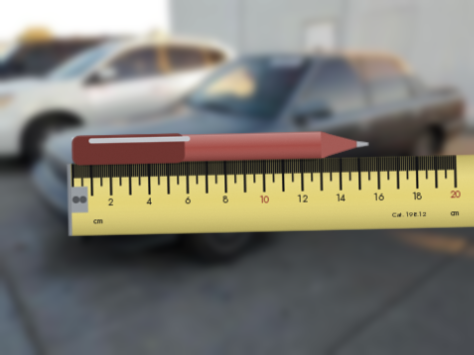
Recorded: 15.5 (cm)
